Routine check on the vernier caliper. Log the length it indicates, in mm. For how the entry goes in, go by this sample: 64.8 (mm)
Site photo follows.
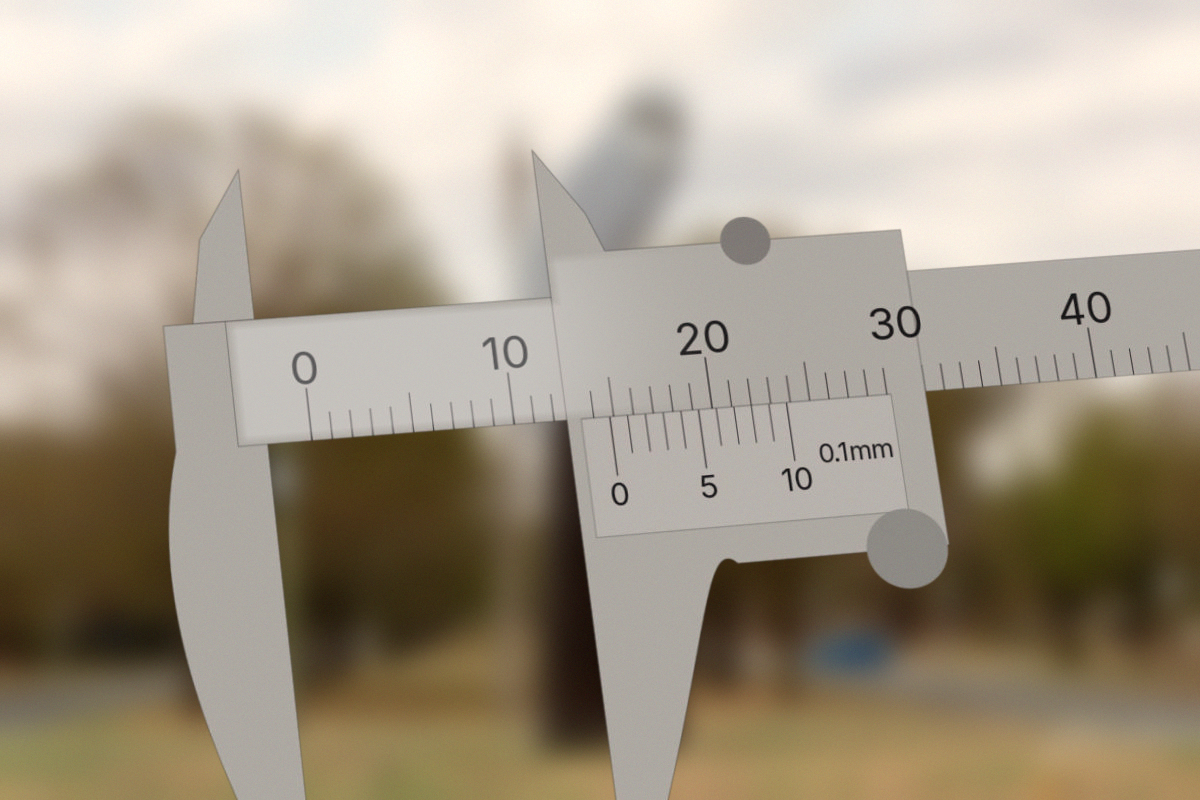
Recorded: 14.8 (mm)
